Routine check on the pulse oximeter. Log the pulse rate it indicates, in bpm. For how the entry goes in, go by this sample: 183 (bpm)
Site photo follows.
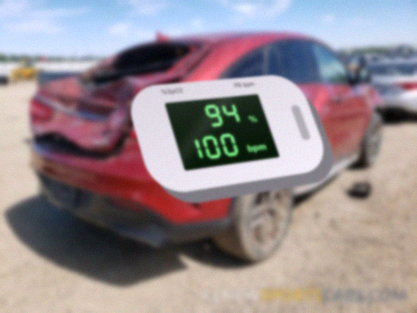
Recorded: 100 (bpm)
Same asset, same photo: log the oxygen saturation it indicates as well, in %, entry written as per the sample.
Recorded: 94 (%)
